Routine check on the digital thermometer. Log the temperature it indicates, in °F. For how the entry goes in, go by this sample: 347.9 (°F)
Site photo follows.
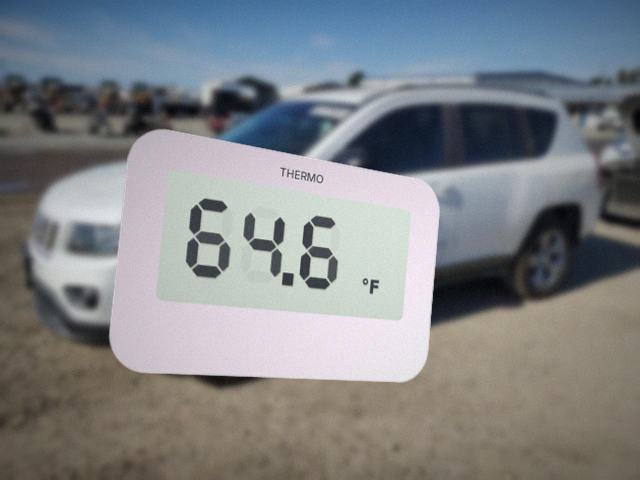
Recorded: 64.6 (°F)
